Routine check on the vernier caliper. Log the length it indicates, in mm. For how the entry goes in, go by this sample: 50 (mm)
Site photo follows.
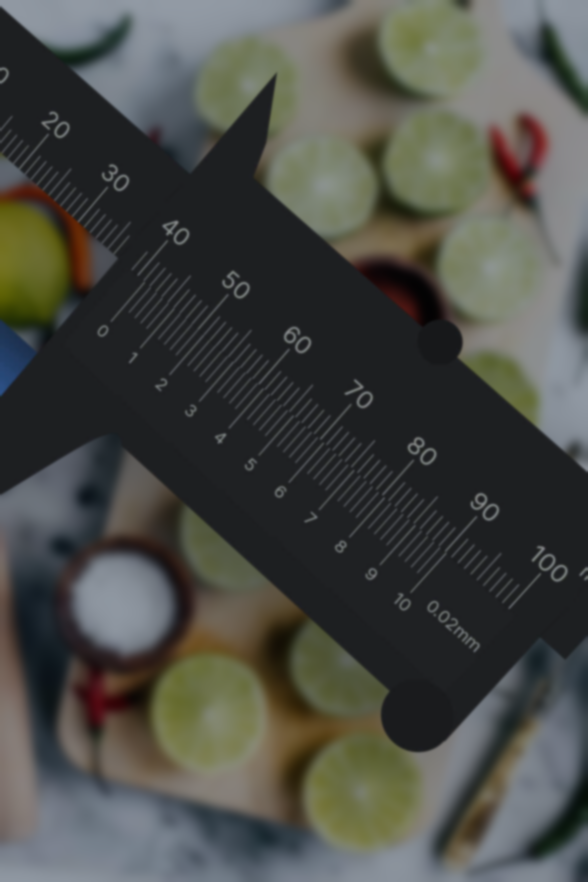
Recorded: 41.2 (mm)
